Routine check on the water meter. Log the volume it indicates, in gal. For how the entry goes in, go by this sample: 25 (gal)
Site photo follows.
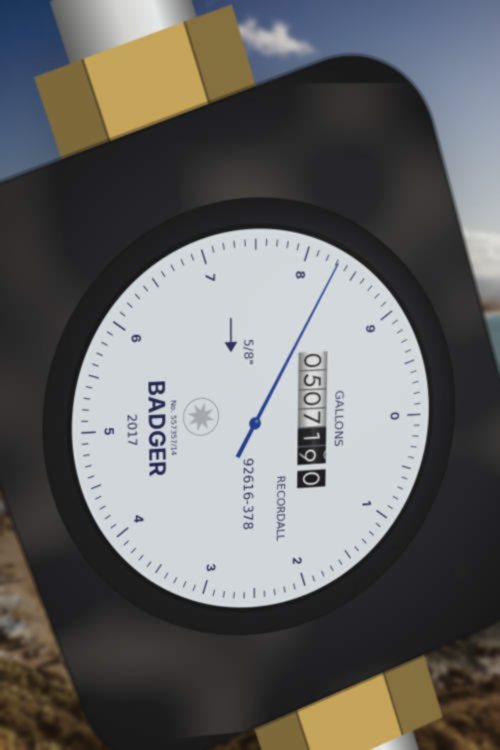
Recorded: 507188.3 (gal)
